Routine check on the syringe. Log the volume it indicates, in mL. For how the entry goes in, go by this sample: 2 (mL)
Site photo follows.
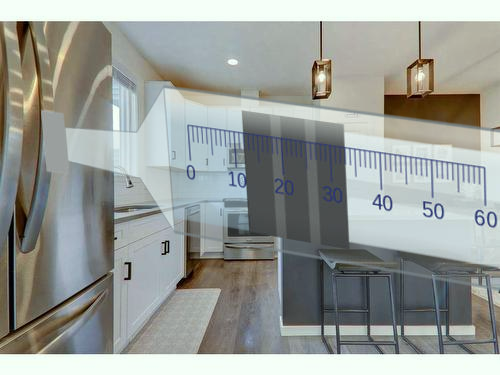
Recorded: 12 (mL)
